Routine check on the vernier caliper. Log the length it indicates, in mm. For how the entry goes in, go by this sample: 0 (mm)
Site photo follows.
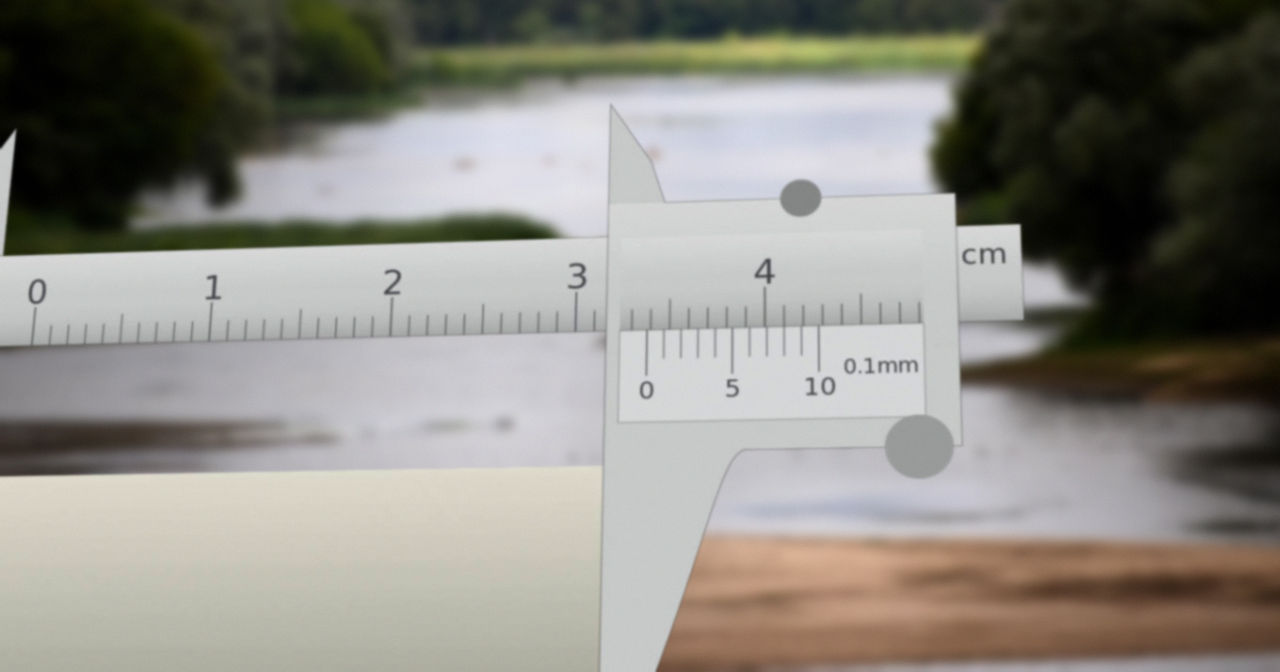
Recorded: 33.8 (mm)
